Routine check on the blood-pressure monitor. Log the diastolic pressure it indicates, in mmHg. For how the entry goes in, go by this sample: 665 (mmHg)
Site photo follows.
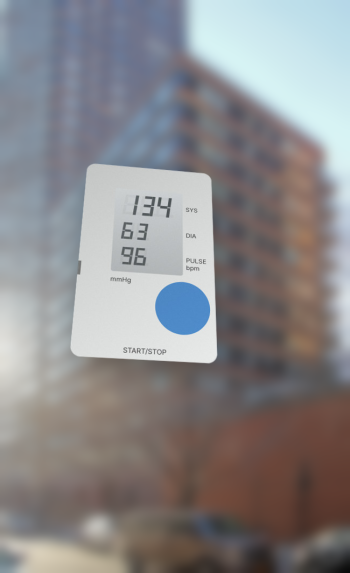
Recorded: 63 (mmHg)
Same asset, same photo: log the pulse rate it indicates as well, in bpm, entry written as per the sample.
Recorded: 96 (bpm)
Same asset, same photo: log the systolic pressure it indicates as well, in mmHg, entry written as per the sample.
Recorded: 134 (mmHg)
